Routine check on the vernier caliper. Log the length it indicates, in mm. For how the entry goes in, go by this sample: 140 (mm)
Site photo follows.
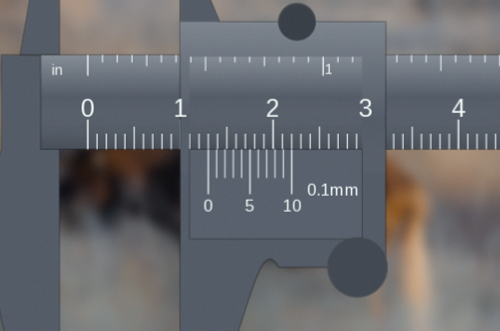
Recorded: 13.0 (mm)
